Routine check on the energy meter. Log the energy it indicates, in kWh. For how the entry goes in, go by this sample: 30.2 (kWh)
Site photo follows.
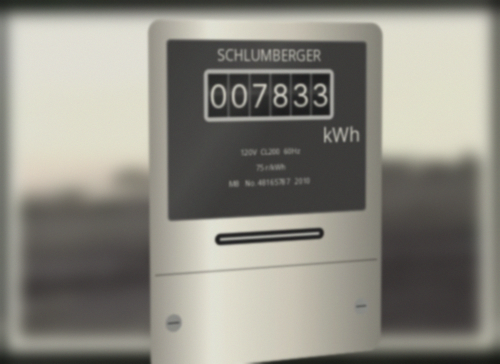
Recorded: 7833 (kWh)
